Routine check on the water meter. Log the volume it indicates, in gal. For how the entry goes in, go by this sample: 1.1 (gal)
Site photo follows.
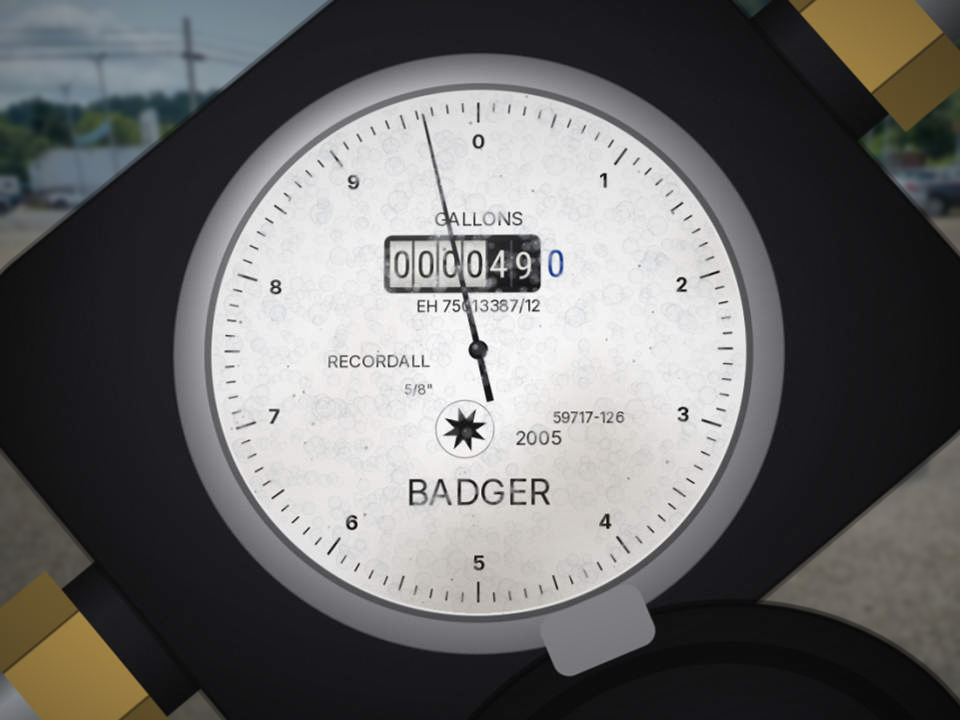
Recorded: 489.6 (gal)
